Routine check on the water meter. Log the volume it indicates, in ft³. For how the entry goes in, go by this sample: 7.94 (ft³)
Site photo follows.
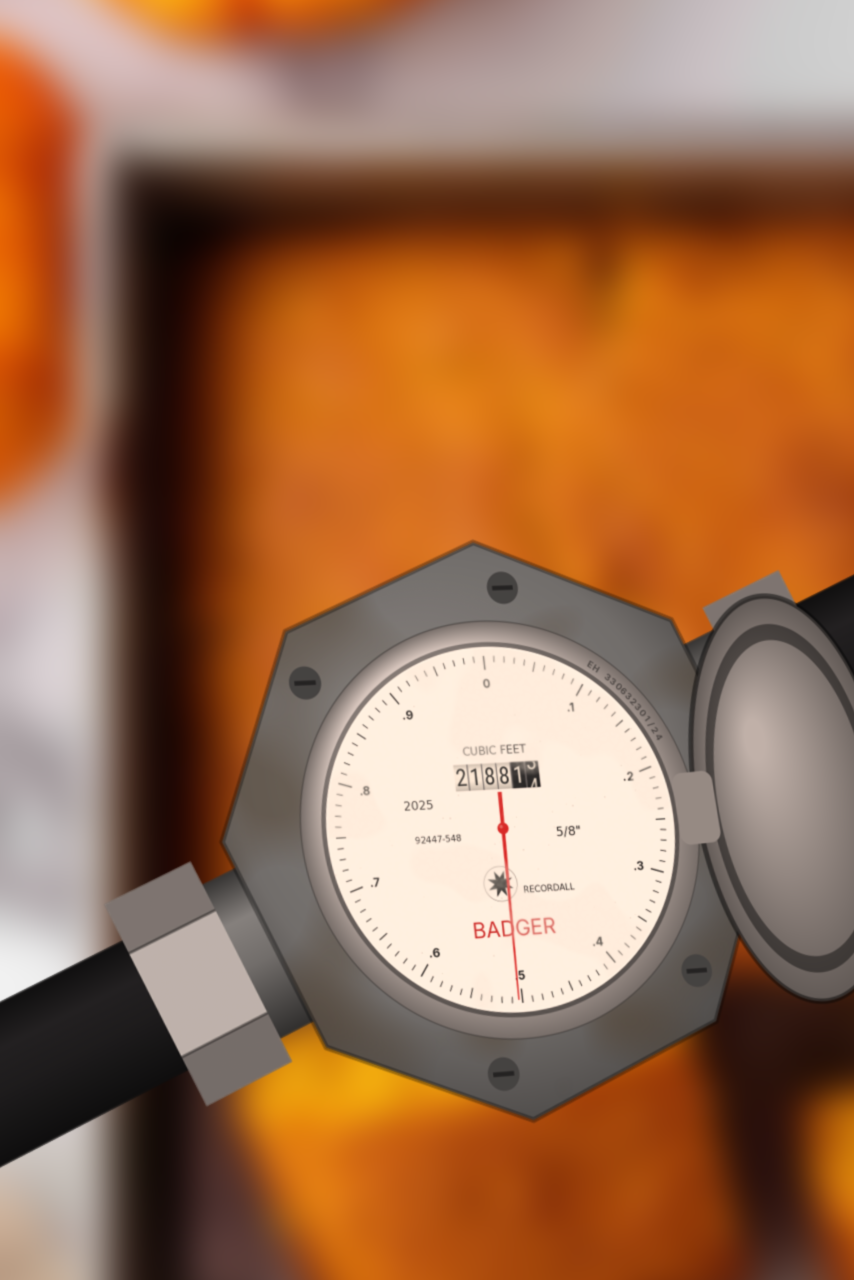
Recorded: 218813.50 (ft³)
